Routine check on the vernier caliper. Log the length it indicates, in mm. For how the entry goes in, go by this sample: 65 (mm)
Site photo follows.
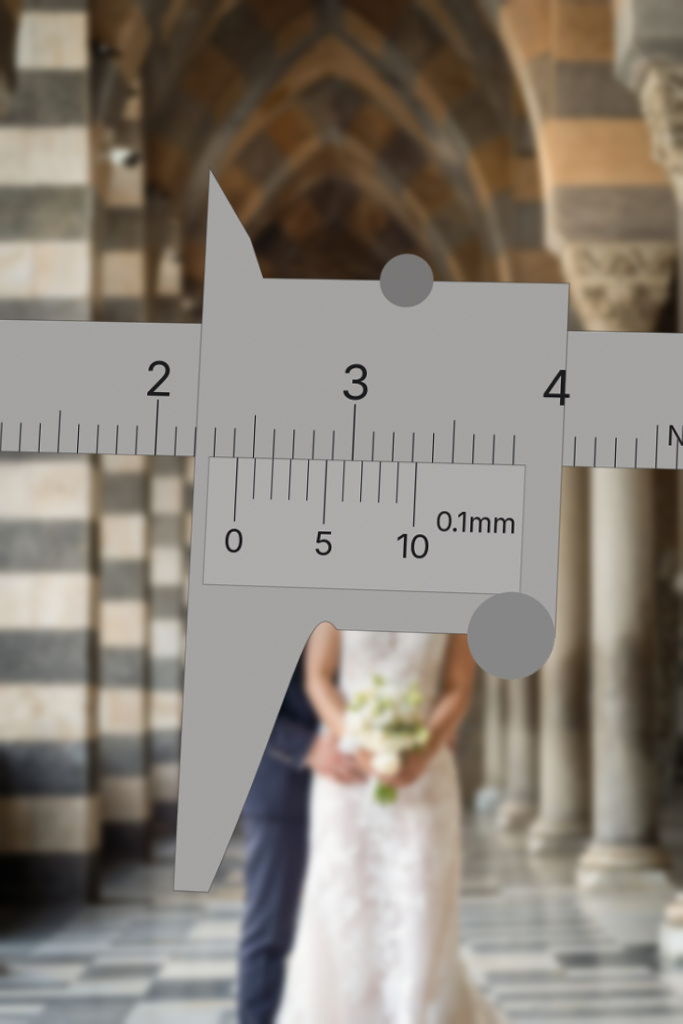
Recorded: 24.2 (mm)
